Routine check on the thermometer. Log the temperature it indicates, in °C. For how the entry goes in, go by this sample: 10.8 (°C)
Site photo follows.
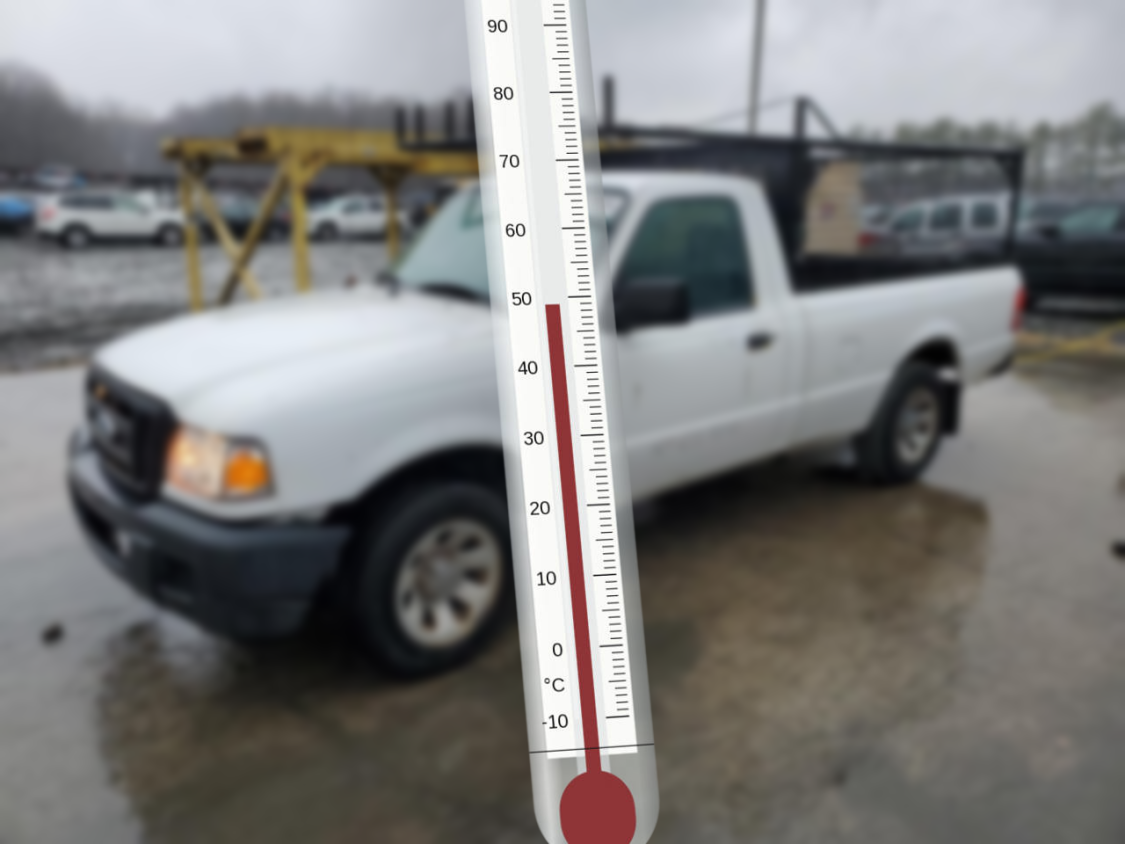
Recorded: 49 (°C)
